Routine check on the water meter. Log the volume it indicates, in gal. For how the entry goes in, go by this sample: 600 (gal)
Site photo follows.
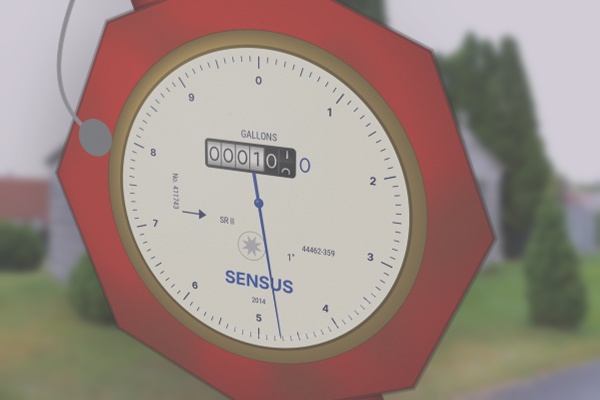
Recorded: 1014.7 (gal)
